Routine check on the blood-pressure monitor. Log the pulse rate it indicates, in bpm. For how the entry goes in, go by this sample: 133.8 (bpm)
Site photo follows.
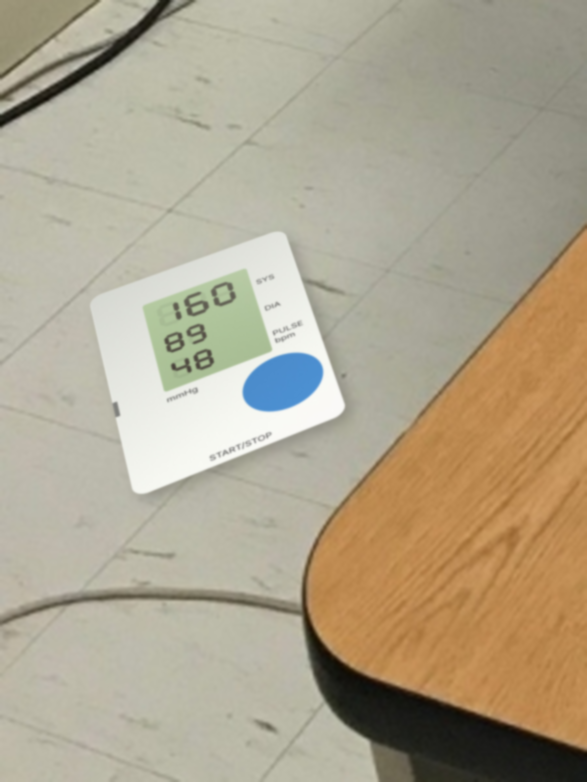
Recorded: 48 (bpm)
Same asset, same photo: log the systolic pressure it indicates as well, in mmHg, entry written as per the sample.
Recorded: 160 (mmHg)
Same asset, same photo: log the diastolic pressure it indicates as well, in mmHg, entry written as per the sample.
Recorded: 89 (mmHg)
